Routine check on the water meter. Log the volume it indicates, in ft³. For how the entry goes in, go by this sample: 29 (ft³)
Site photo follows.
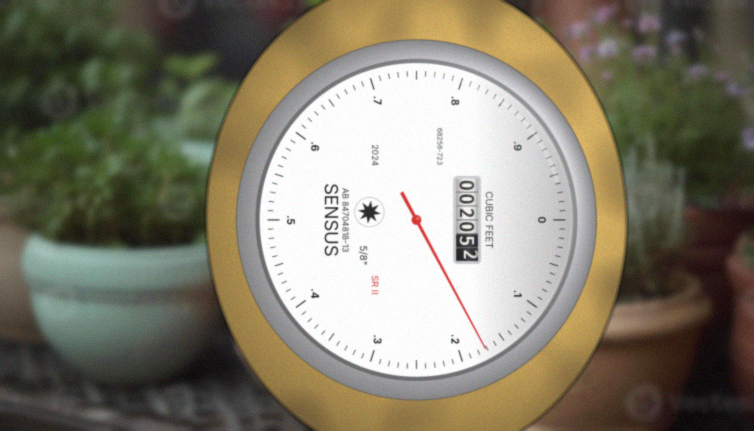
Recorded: 2052.17 (ft³)
